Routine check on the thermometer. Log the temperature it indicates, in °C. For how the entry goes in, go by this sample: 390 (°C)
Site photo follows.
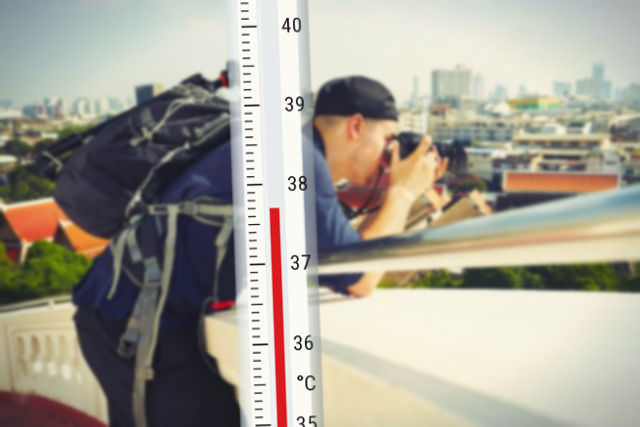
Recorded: 37.7 (°C)
